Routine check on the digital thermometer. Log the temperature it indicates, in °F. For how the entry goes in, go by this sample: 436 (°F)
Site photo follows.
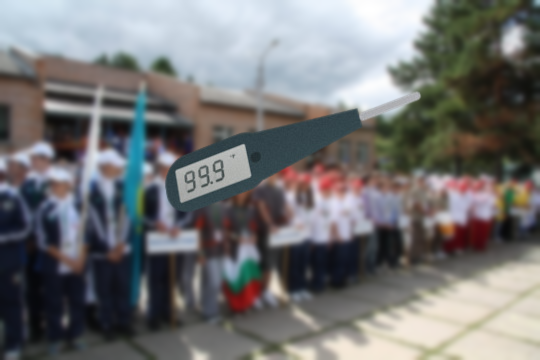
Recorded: 99.9 (°F)
